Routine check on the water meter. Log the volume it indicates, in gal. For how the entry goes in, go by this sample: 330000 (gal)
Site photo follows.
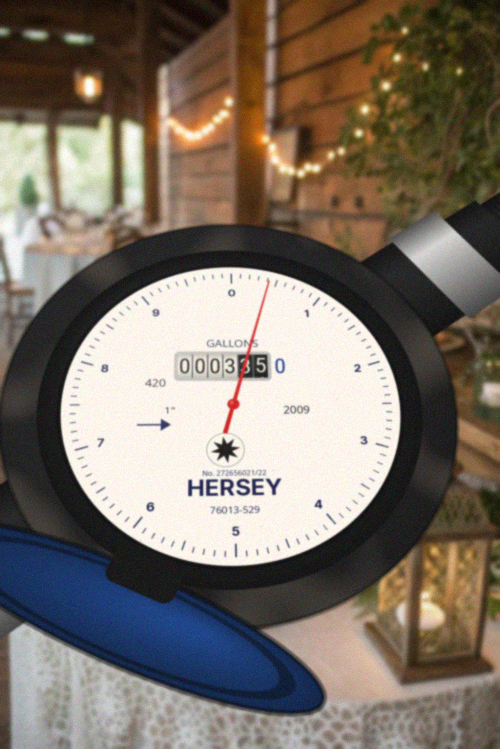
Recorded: 3350.4 (gal)
